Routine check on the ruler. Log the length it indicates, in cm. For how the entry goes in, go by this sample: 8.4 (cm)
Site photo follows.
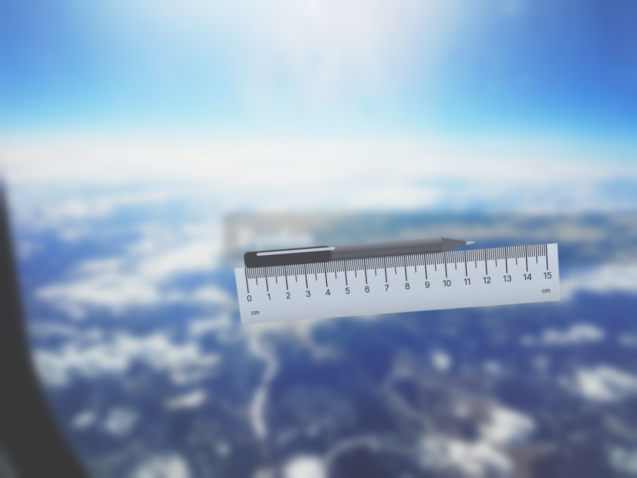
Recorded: 11.5 (cm)
